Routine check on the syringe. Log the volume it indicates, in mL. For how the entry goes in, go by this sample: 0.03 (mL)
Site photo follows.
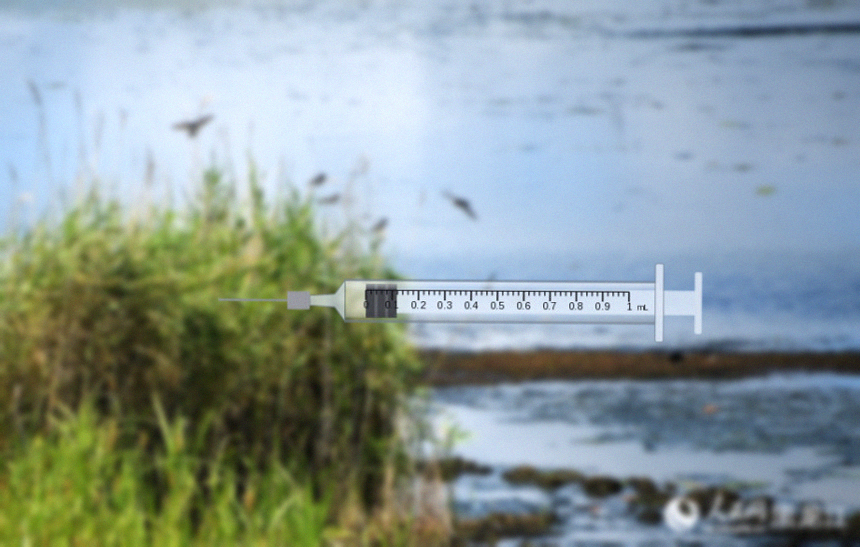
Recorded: 0 (mL)
